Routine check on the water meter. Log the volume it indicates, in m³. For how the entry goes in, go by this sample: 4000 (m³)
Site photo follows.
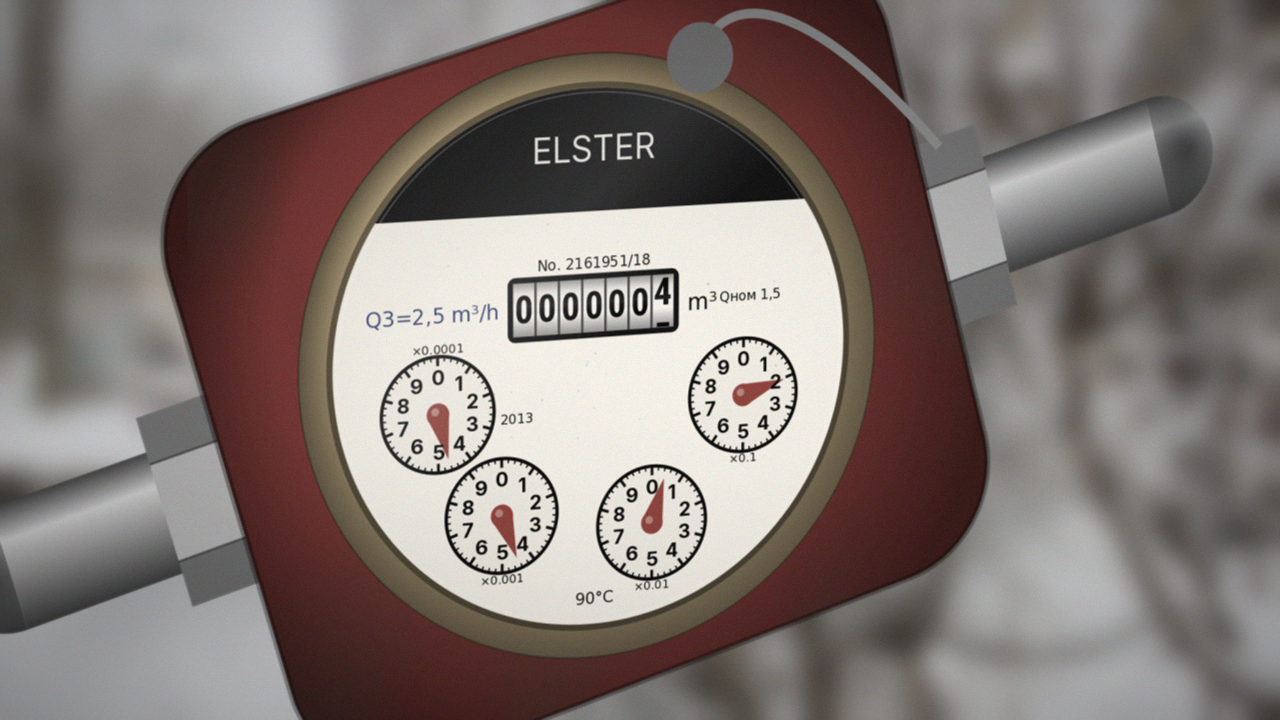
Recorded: 4.2044 (m³)
